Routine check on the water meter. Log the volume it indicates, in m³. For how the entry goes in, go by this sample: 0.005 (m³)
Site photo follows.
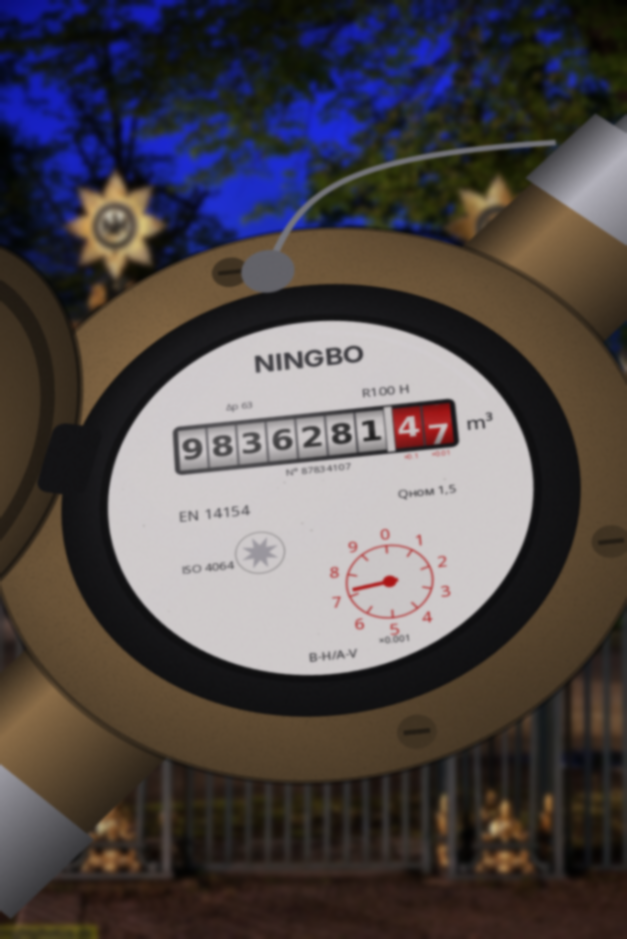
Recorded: 9836281.467 (m³)
